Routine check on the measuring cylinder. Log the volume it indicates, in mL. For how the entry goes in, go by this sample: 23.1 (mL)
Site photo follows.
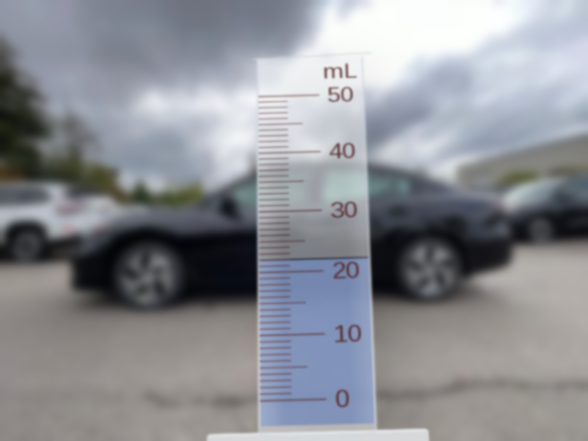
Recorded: 22 (mL)
